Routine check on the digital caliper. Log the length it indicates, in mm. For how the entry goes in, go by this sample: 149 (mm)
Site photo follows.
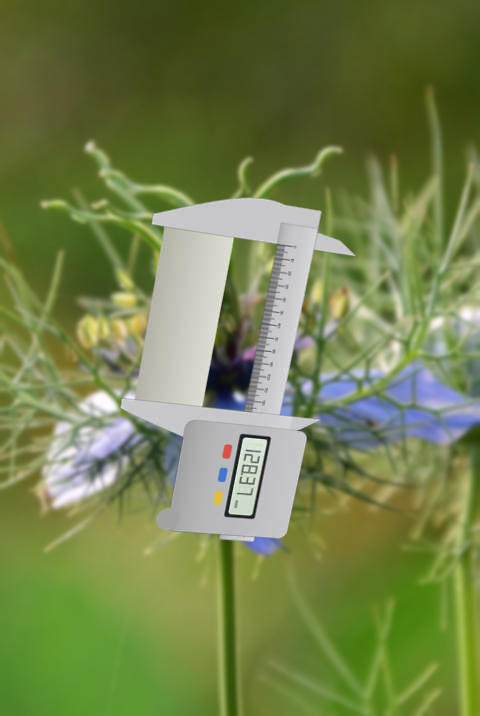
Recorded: 128.37 (mm)
